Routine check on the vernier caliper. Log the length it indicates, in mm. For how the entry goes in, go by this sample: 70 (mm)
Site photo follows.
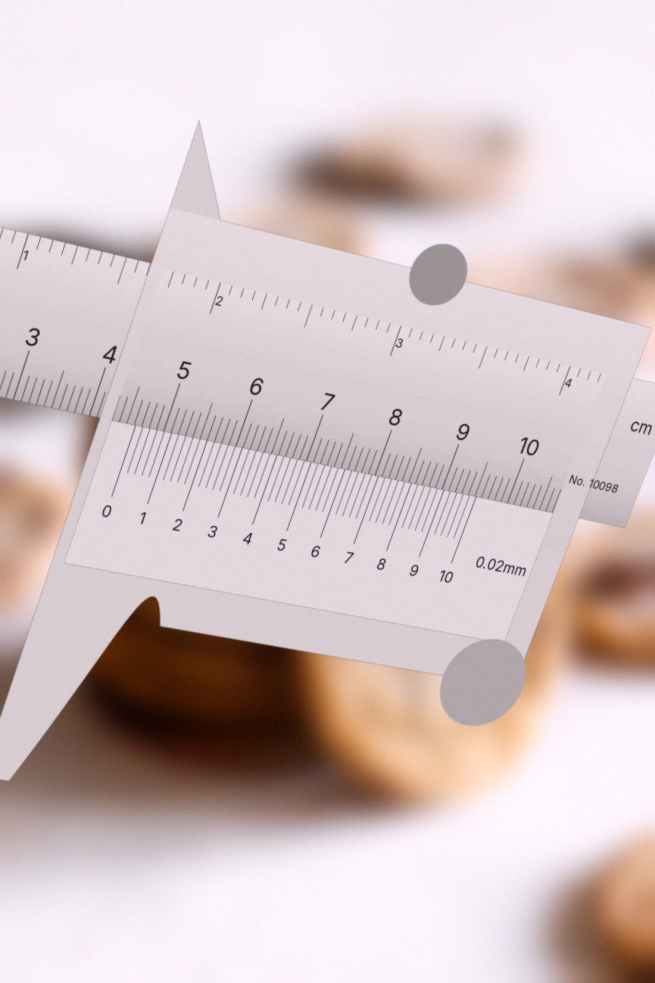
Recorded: 46.2 (mm)
